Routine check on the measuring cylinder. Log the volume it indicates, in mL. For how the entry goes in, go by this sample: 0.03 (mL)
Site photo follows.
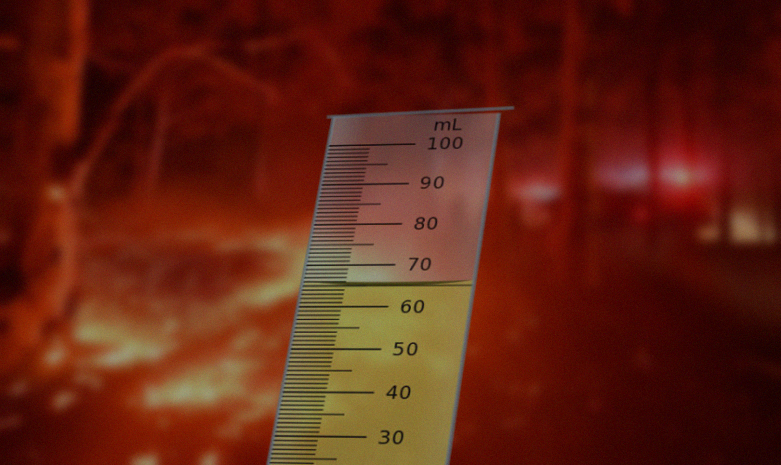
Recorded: 65 (mL)
